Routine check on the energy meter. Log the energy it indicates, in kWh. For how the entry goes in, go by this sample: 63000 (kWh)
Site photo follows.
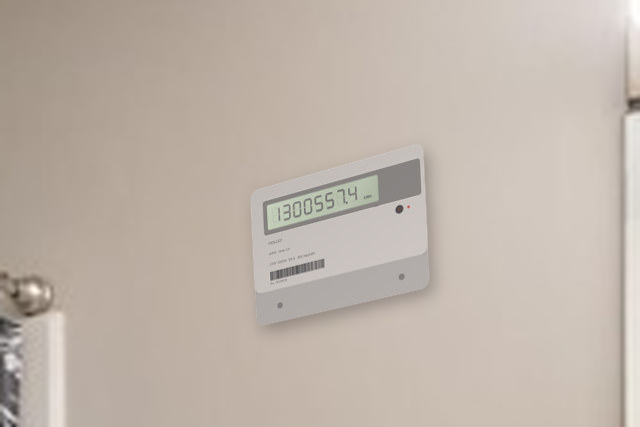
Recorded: 1300557.4 (kWh)
